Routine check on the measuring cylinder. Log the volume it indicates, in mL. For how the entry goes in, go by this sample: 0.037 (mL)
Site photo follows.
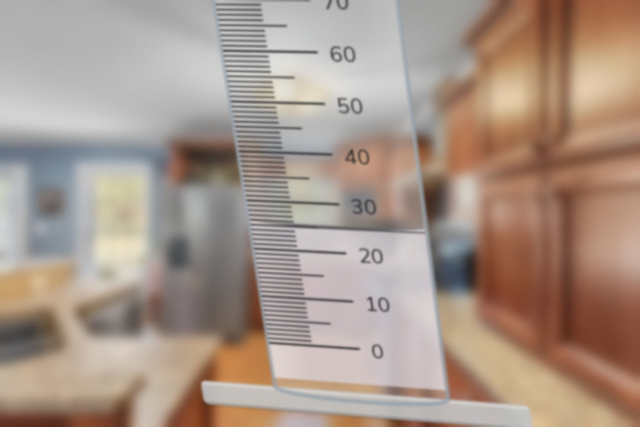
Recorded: 25 (mL)
